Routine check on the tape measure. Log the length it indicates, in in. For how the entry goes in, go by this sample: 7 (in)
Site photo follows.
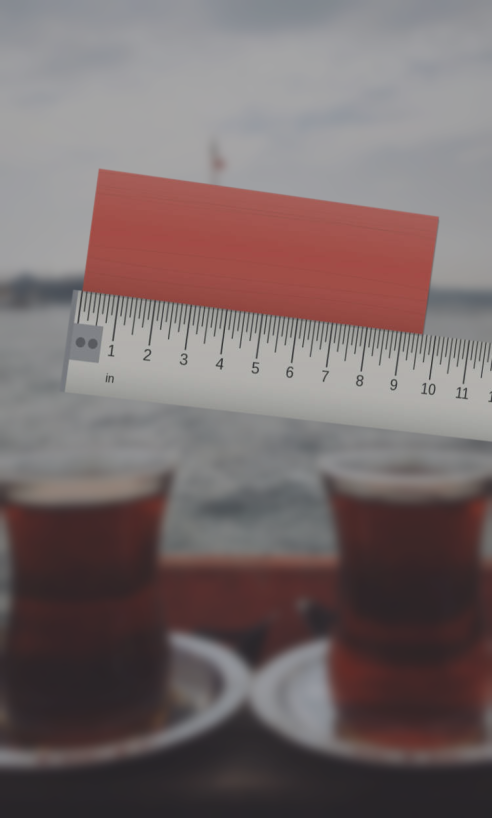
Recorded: 9.625 (in)
